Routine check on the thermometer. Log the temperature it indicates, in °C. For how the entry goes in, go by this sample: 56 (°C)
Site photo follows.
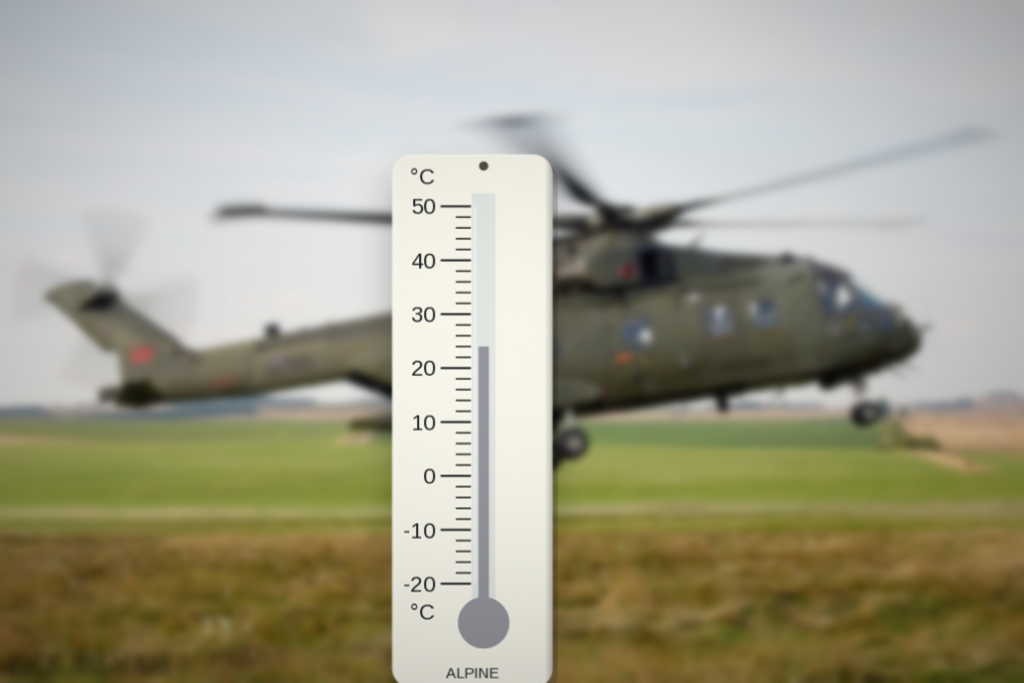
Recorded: 24 (°C)
